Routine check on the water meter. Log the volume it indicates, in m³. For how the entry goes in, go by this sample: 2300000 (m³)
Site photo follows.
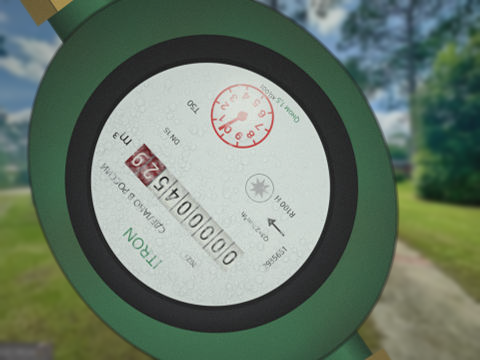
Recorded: 45.290 (m³)
